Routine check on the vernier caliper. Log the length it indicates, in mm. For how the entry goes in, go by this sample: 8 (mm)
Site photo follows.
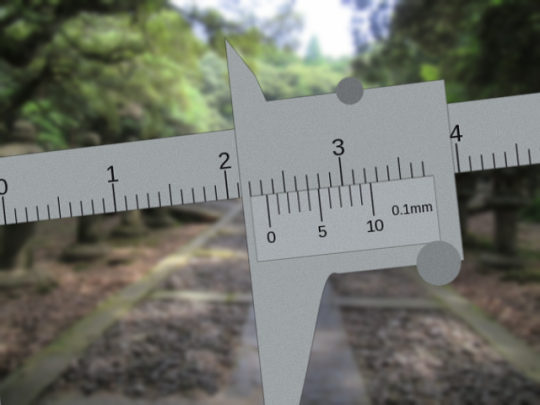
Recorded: 23.4 (mm)
